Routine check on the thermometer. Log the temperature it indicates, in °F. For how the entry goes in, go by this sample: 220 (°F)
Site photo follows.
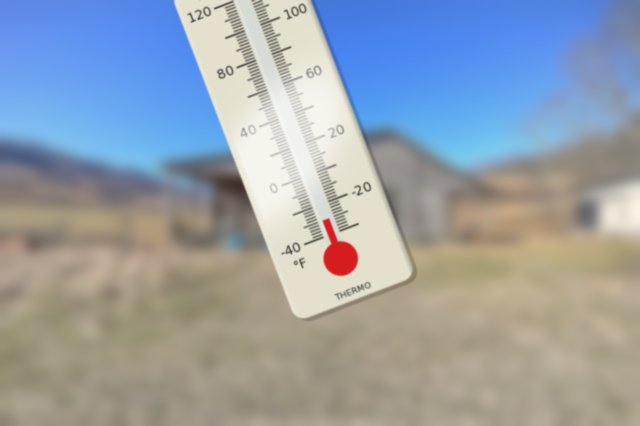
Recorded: -30 (°F)
